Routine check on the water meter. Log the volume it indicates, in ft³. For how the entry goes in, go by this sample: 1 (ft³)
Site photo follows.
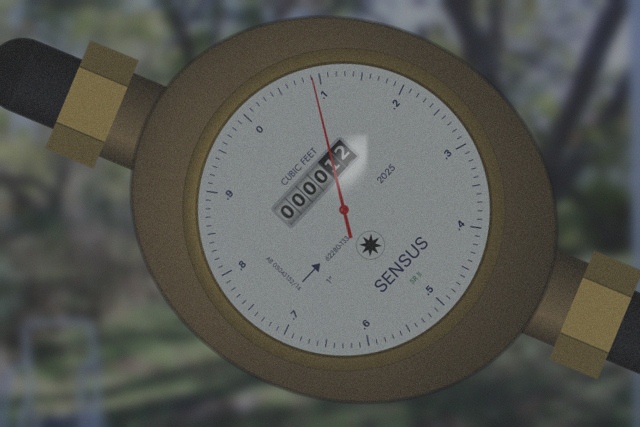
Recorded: 12.09 (ft³)
